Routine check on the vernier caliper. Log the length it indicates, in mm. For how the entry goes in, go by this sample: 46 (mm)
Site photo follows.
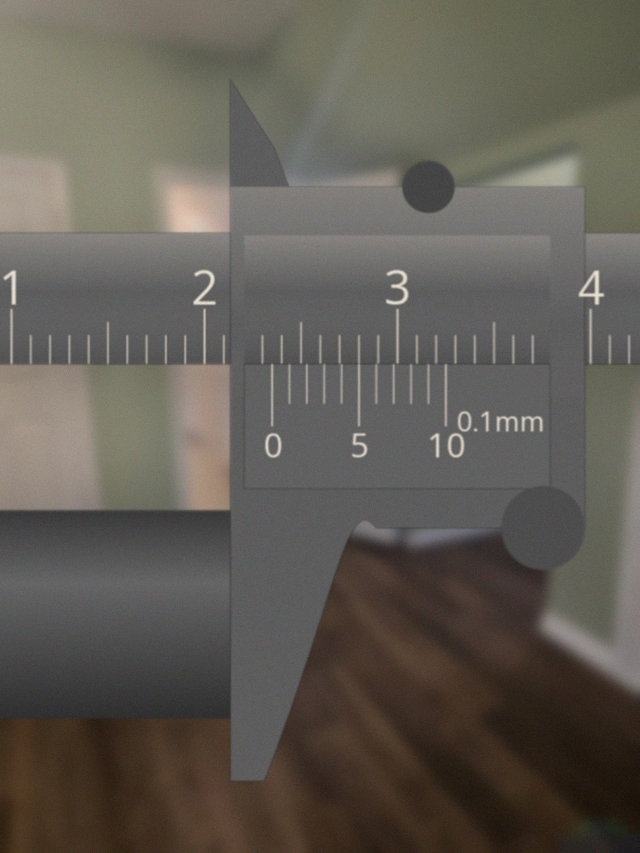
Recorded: 23.5 (mm)
